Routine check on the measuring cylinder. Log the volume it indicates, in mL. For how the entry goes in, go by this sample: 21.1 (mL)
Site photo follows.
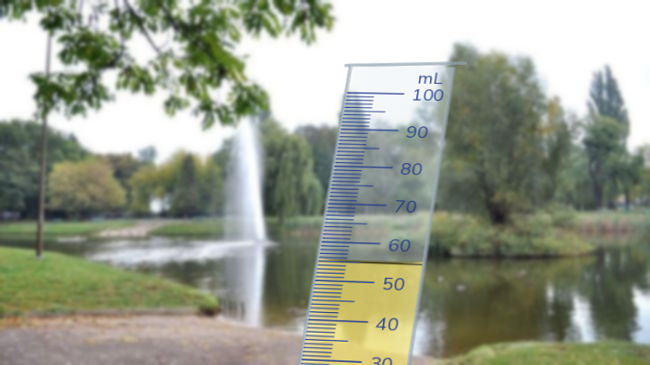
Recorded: 55 (mL)
